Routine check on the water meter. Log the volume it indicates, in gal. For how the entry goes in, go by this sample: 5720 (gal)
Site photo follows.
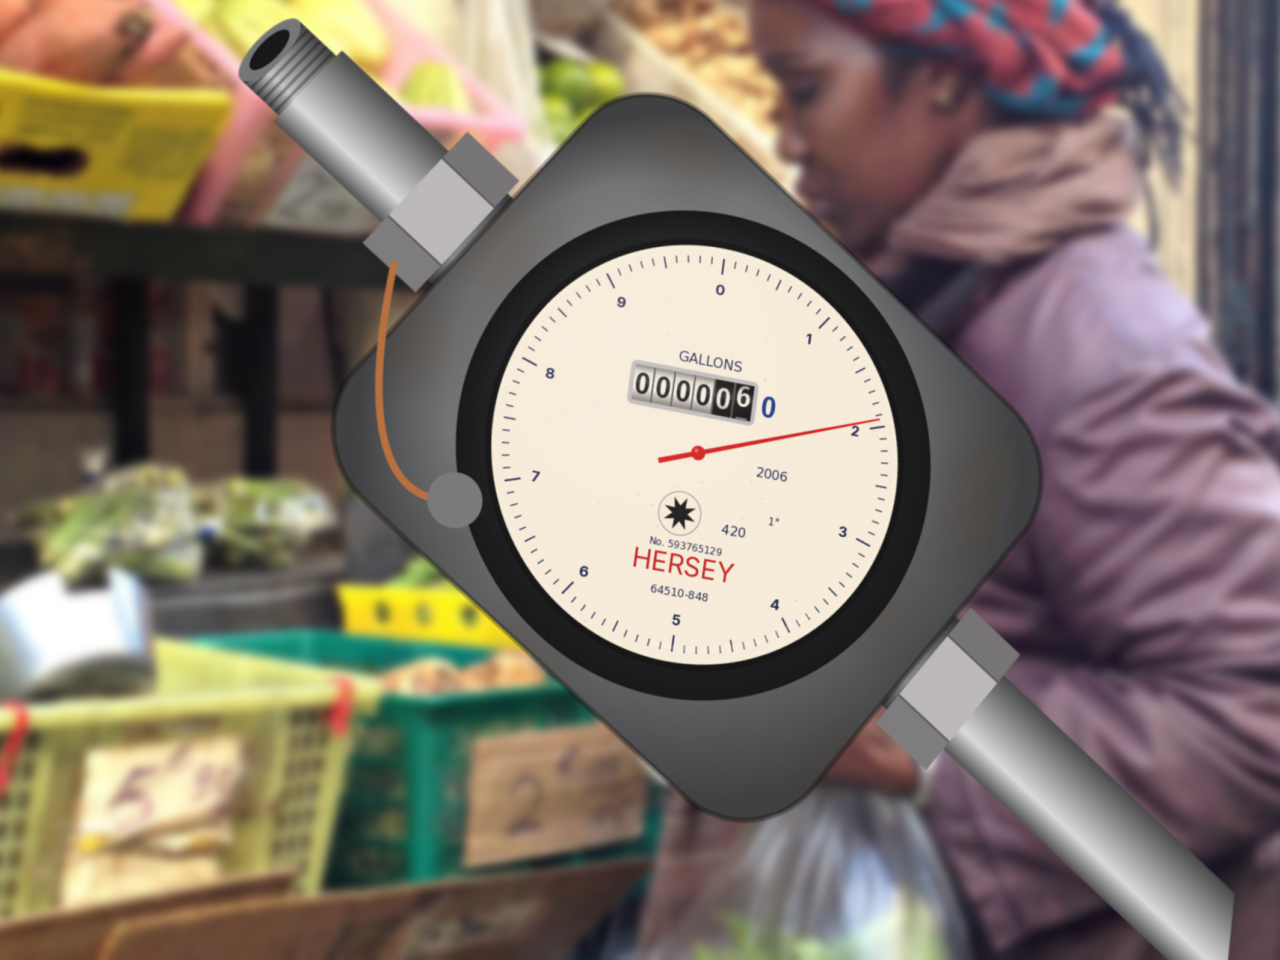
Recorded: 61.9 (gal)
